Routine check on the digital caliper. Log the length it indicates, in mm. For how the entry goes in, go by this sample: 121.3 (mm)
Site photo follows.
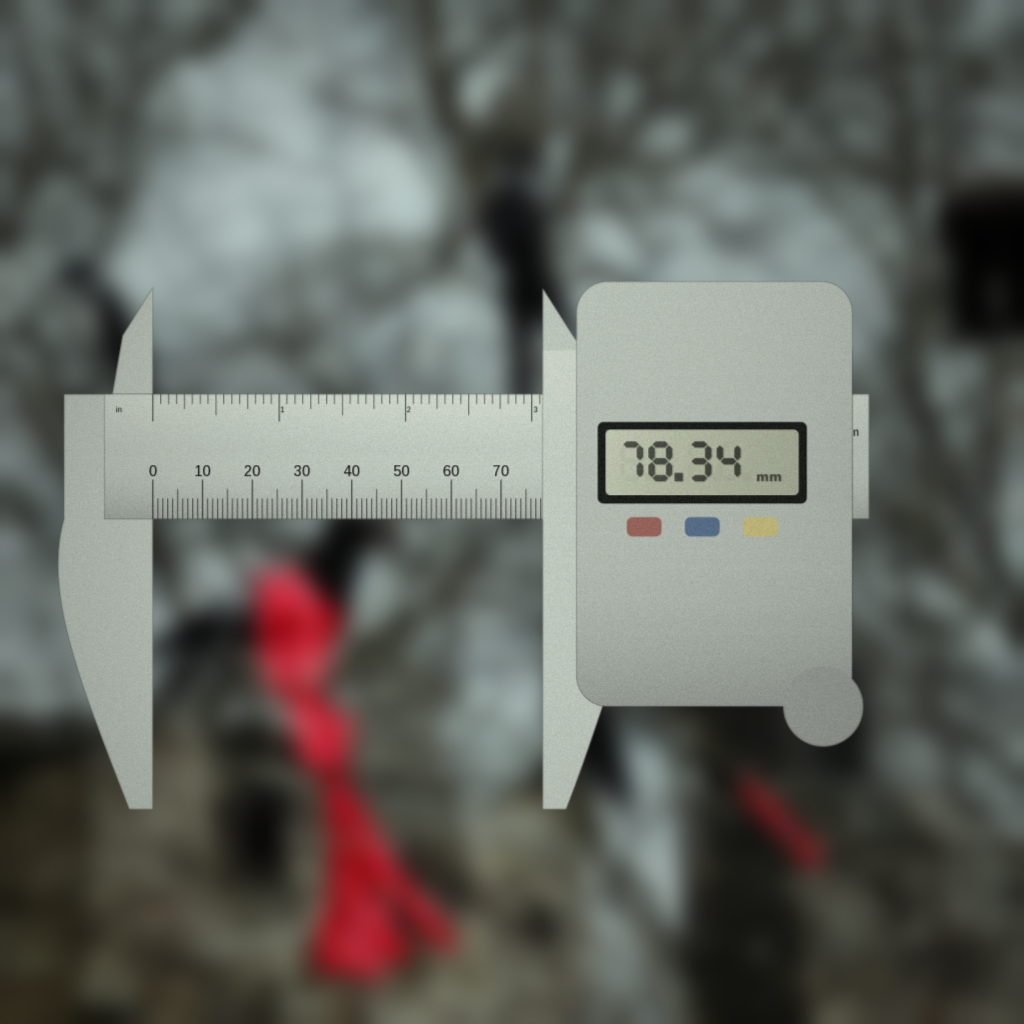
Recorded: 78.34 (mm)
